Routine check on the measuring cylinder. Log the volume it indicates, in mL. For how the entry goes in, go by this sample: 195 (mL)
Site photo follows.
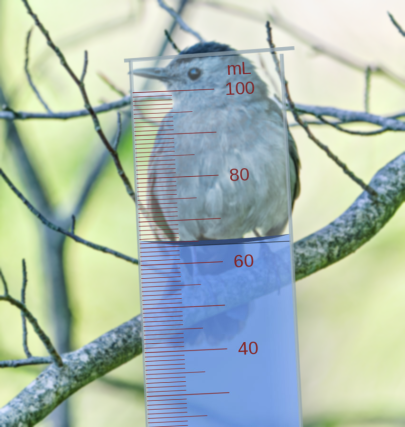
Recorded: 64 (mL)
